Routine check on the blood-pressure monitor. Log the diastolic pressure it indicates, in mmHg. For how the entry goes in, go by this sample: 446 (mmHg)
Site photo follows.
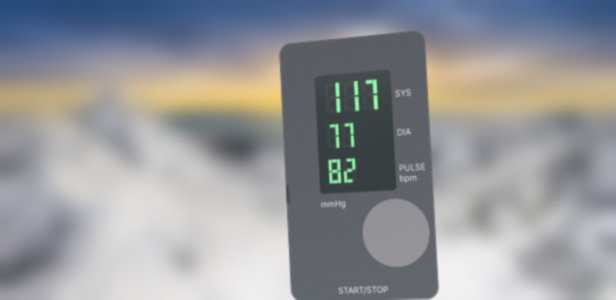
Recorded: 77 (mmHg)
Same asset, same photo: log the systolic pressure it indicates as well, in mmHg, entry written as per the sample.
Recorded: 117 (mmHg)
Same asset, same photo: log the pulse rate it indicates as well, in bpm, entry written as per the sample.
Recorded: 82 (bpm)
